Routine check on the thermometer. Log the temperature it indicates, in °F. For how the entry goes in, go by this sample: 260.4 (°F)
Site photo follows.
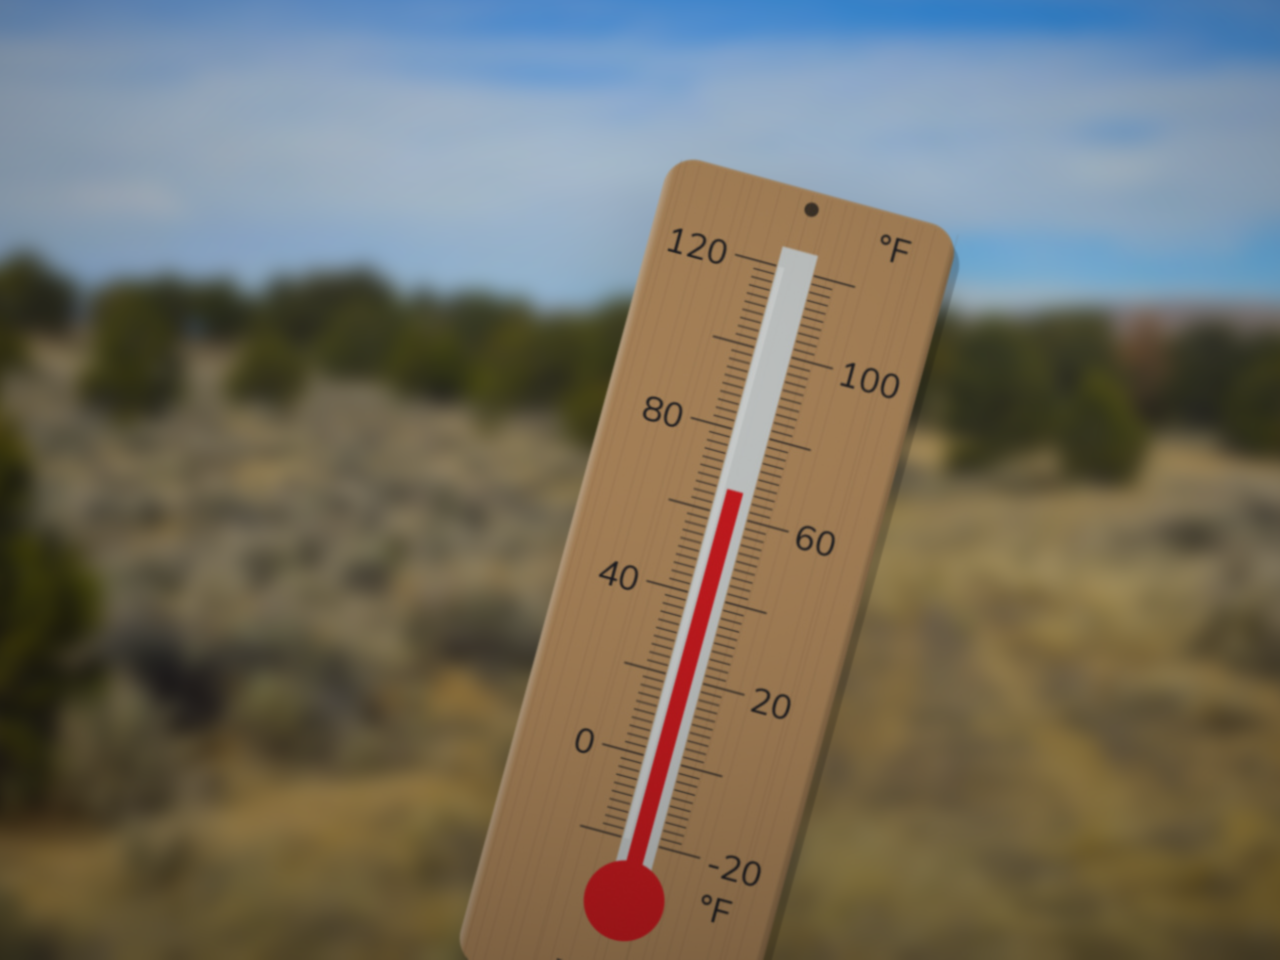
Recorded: 66 (°F)
